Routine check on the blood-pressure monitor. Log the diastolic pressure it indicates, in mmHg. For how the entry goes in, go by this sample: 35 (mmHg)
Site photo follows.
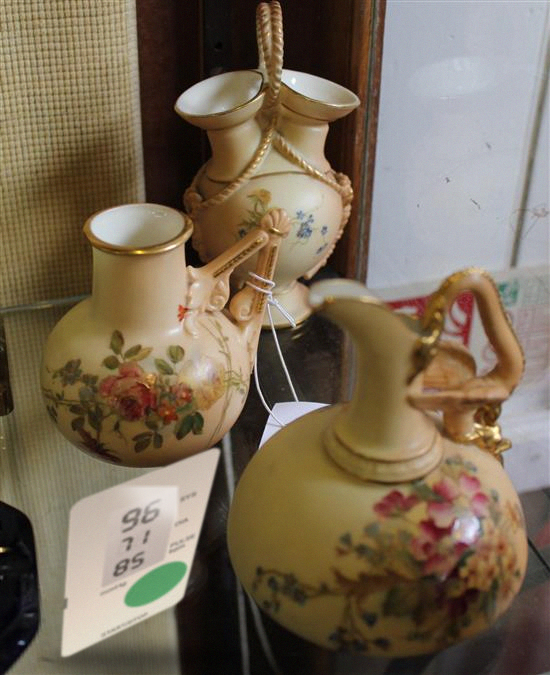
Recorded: 71 (mmHg)
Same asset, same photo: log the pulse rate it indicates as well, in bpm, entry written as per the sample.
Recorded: 85 (bpm)
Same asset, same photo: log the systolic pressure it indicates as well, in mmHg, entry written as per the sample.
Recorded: 96 (mmHg)
